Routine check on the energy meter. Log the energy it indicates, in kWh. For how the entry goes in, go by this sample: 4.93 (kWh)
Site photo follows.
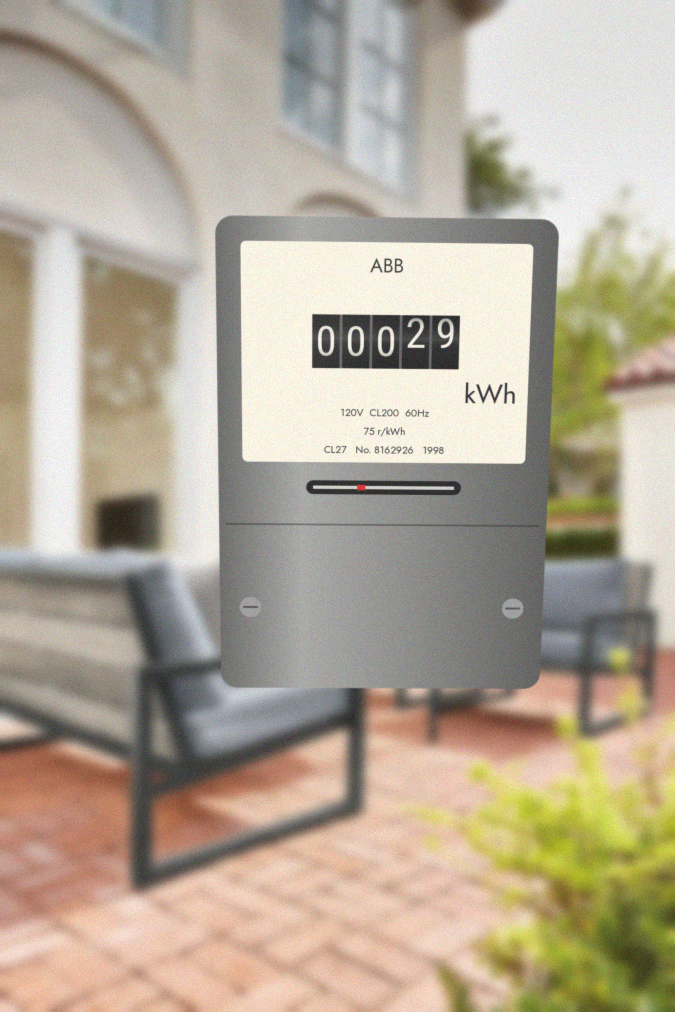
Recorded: 29 (kWh)
